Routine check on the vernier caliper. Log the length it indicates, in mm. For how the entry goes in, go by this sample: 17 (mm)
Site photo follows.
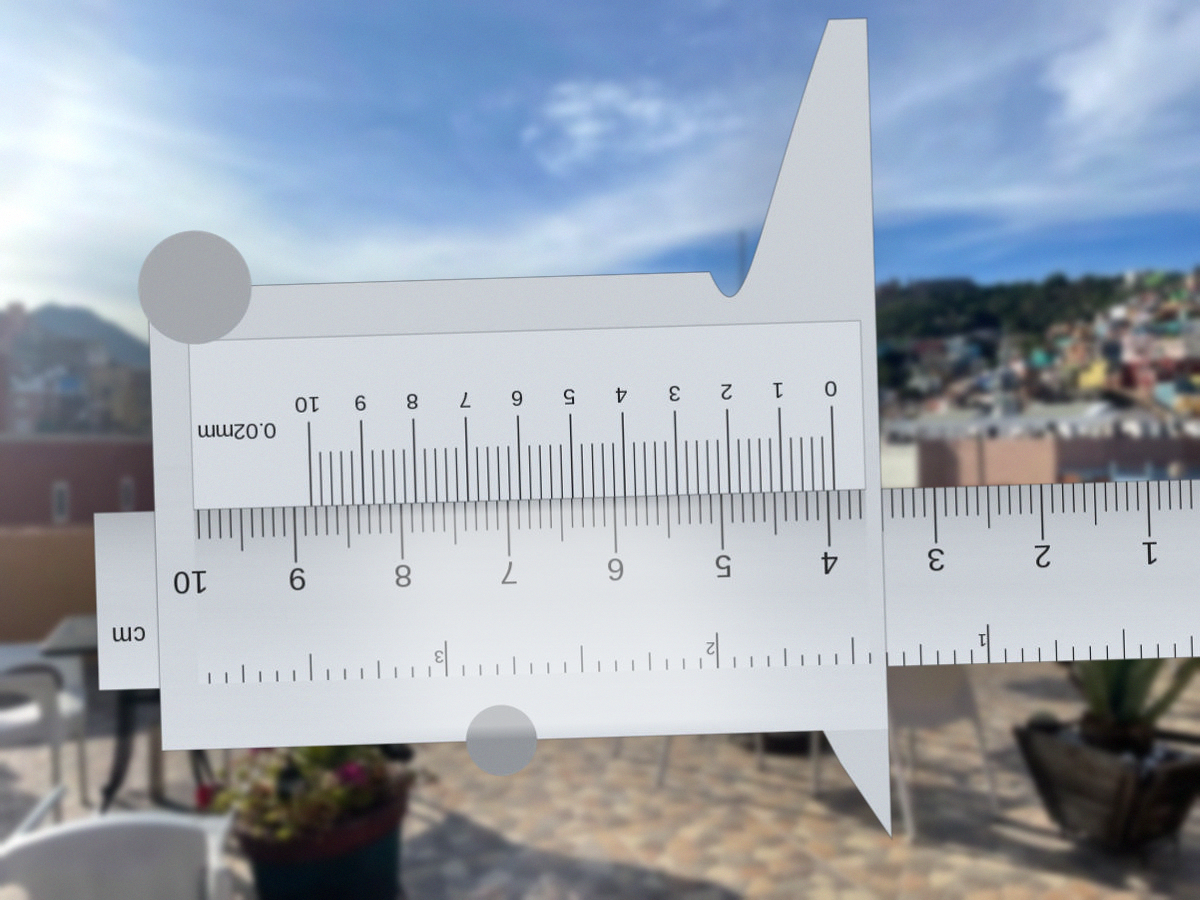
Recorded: 39.4 (mm)
